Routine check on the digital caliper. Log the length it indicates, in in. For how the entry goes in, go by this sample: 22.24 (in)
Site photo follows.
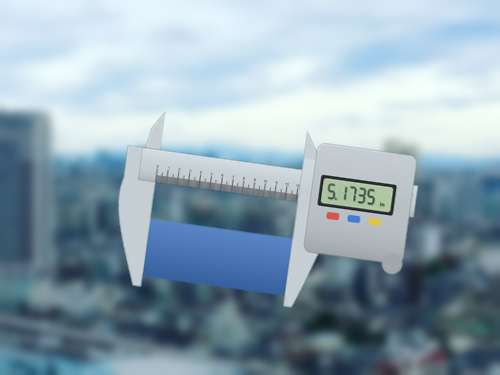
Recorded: 5.1735 (in)
